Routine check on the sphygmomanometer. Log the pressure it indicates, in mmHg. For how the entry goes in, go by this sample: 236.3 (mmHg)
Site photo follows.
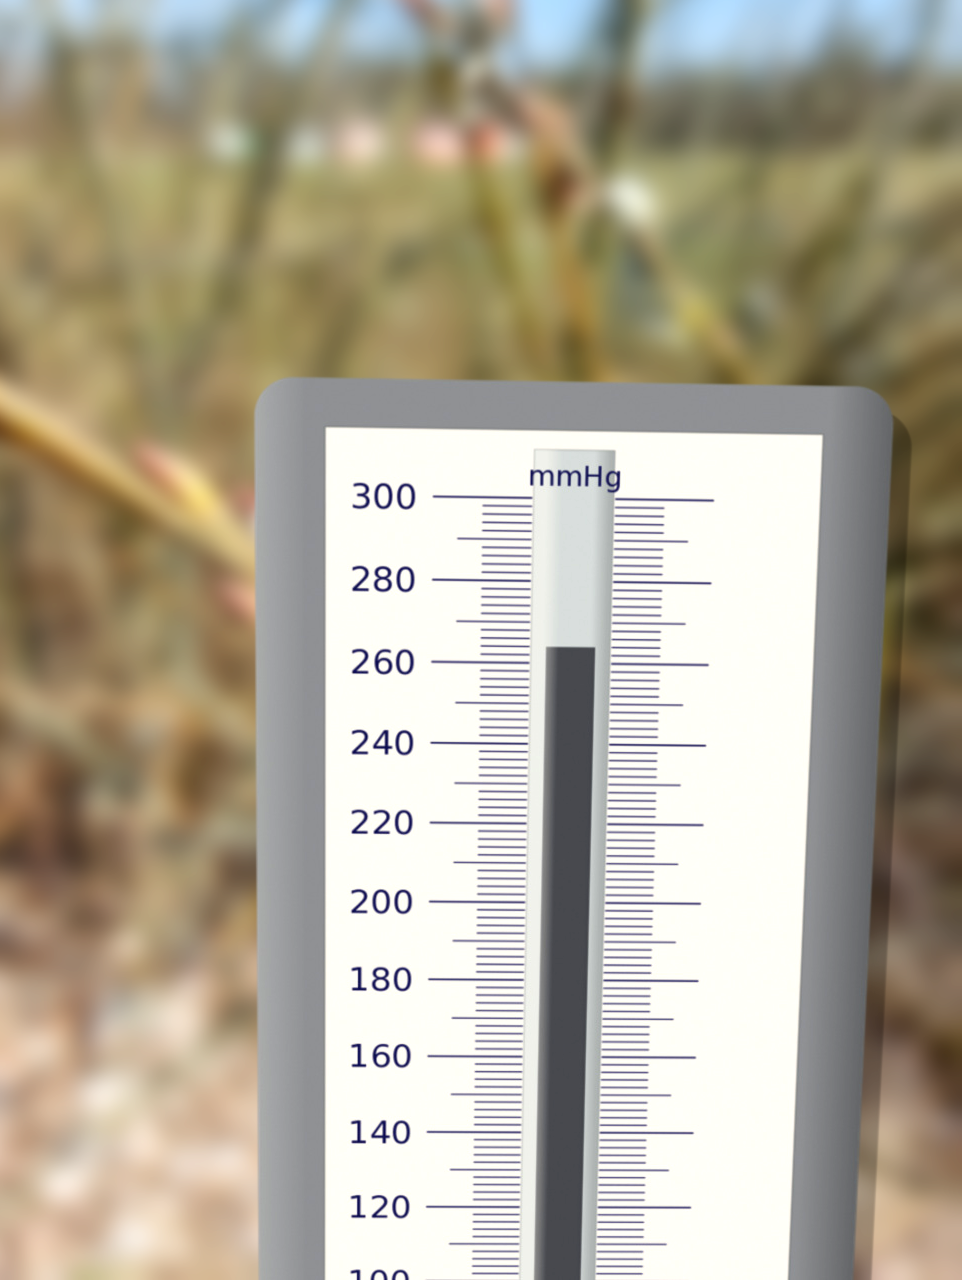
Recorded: 264 (mmHg)
